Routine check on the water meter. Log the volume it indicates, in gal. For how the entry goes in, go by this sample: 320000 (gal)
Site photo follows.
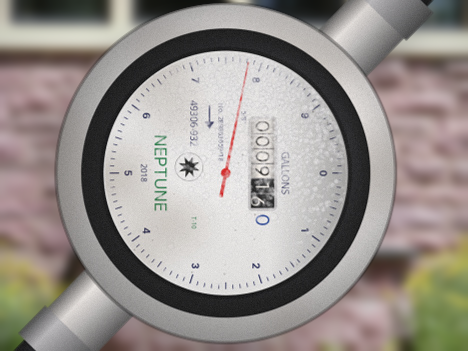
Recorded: 9157.8 (gal)
